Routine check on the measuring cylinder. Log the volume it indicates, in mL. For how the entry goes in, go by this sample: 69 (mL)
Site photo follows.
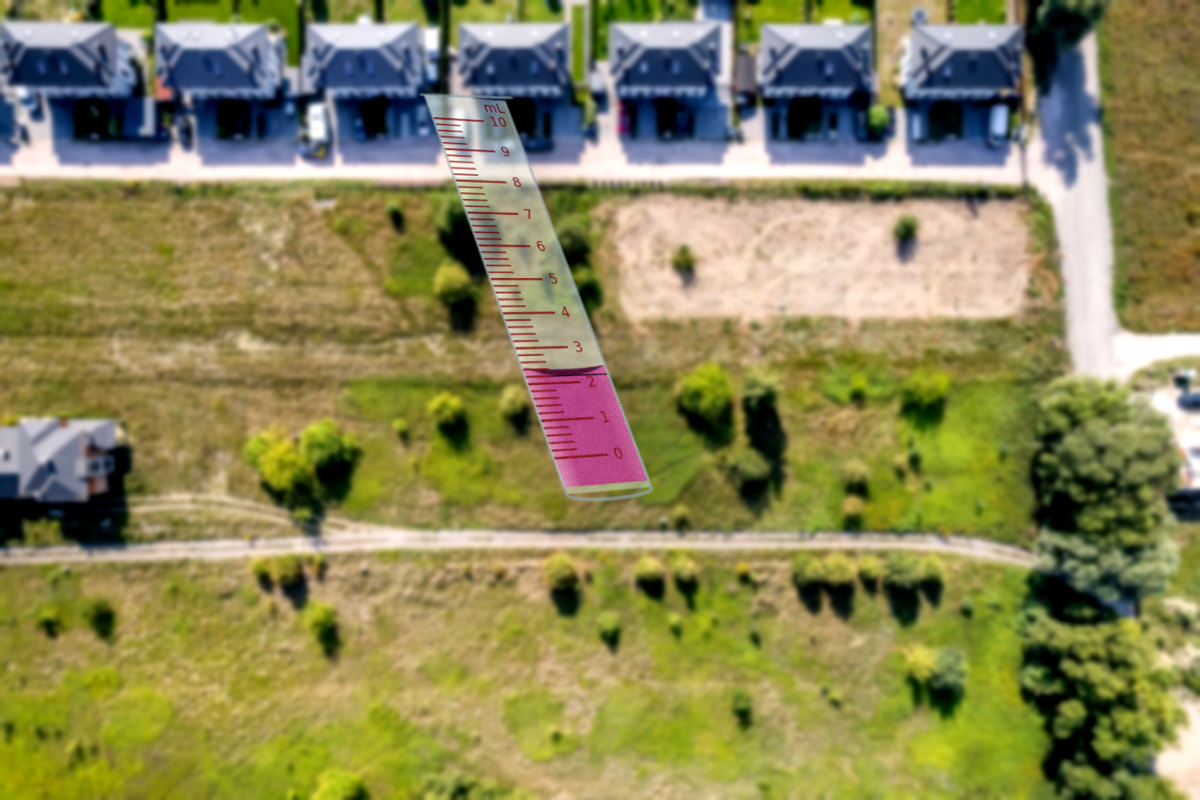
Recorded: 2.2 (mL)
